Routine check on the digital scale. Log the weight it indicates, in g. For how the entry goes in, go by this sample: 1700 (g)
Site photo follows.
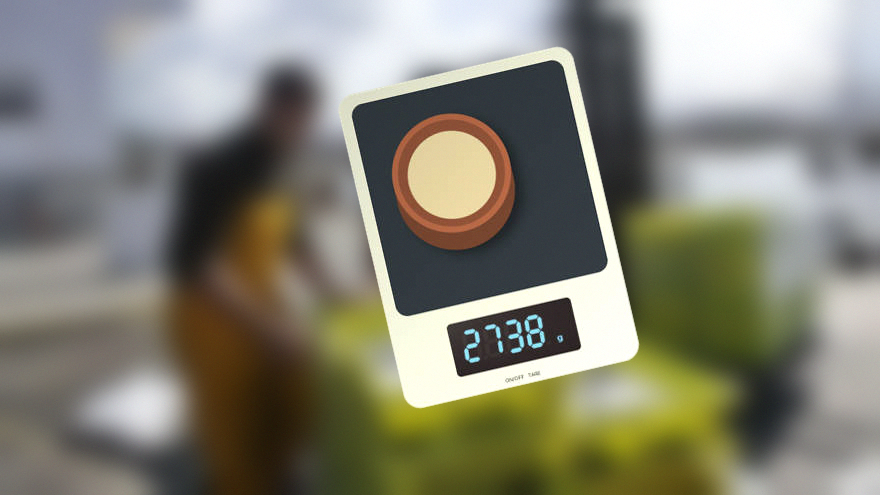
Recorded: 2738 (g)
